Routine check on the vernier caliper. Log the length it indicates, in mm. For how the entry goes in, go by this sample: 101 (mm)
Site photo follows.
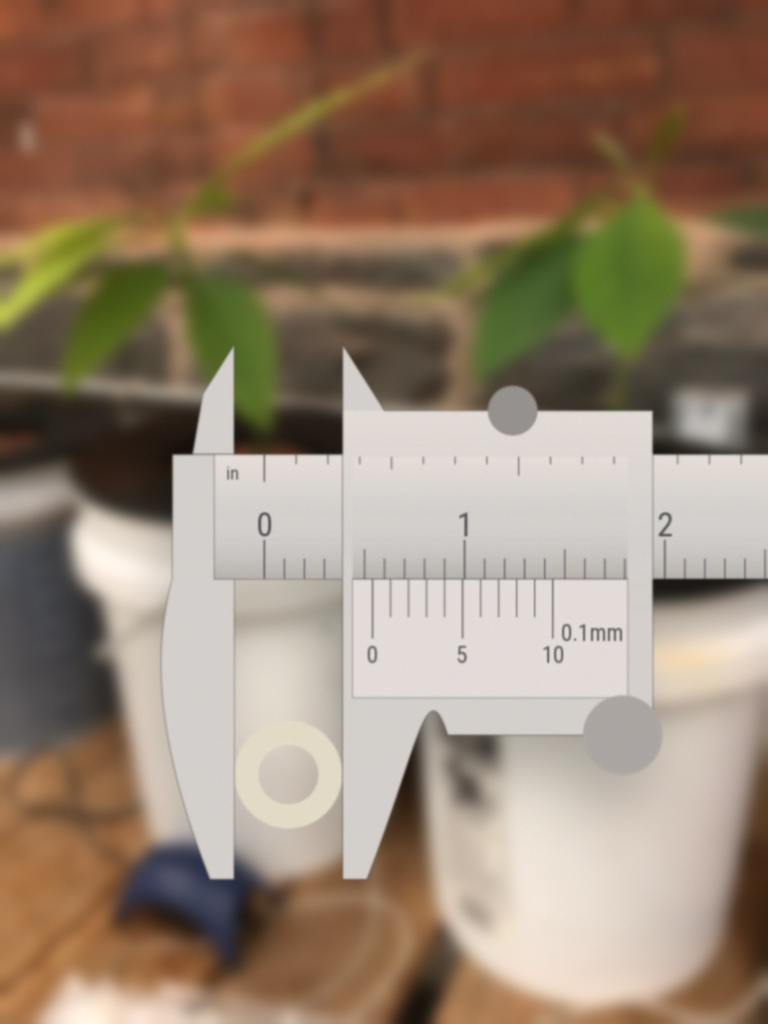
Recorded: 5.4 (mm)
